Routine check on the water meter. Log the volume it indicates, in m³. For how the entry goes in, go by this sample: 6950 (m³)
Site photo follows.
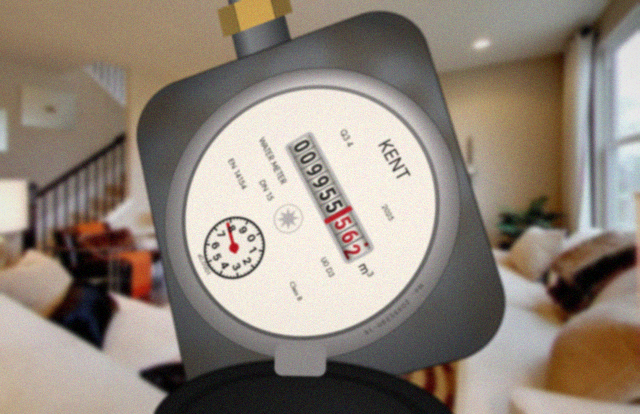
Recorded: 9955.5617 (m³)
